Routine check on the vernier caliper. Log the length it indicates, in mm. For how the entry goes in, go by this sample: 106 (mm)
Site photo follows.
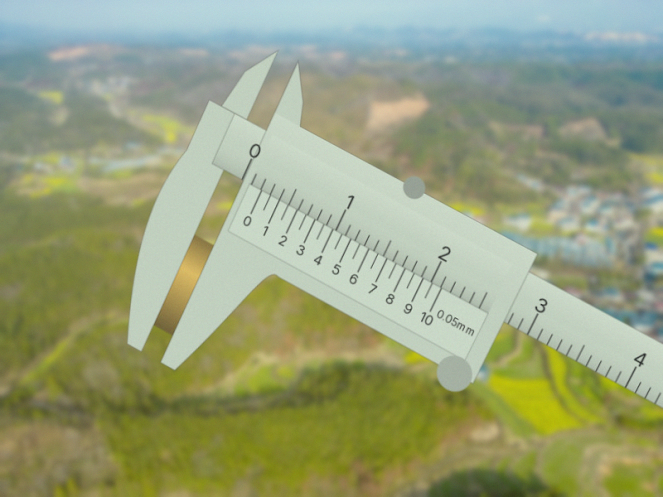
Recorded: 2.1 (mm)
